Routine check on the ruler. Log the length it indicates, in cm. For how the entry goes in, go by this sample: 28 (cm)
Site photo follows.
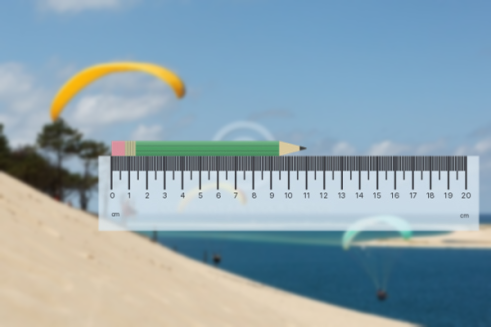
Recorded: 11 (cm)
